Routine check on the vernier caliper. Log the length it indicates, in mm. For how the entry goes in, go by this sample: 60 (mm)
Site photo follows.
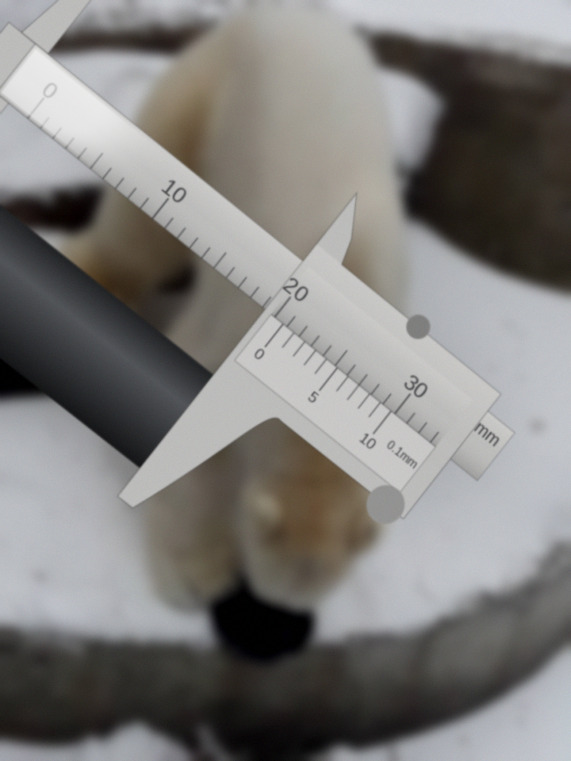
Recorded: 20.7 (mm)
